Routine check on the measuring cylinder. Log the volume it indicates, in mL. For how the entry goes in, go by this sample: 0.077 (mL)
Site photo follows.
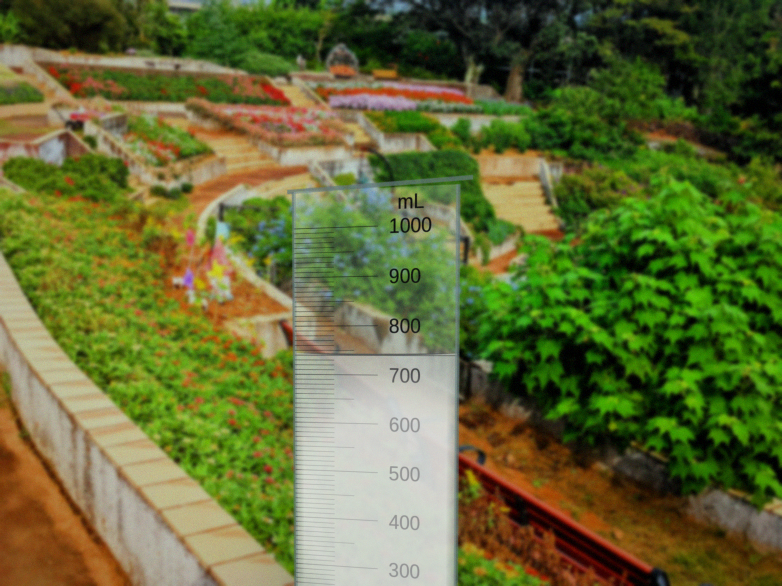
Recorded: 740 (mL)
